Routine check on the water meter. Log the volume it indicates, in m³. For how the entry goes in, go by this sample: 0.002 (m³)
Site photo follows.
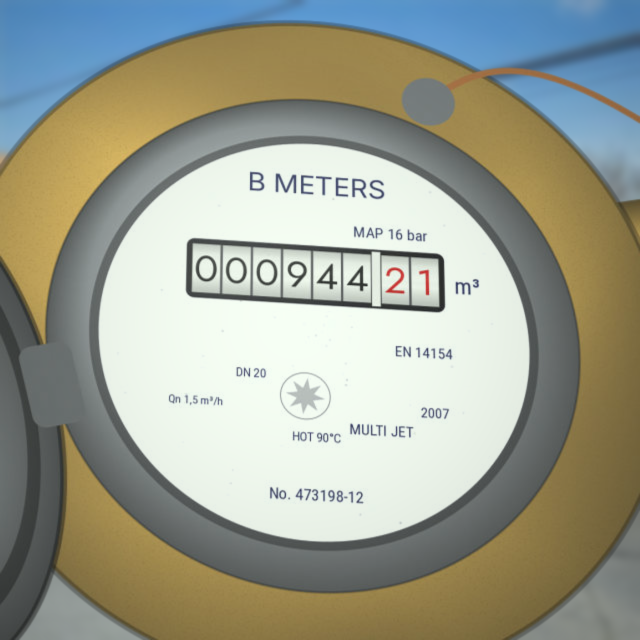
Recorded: 944.21 (m³)
